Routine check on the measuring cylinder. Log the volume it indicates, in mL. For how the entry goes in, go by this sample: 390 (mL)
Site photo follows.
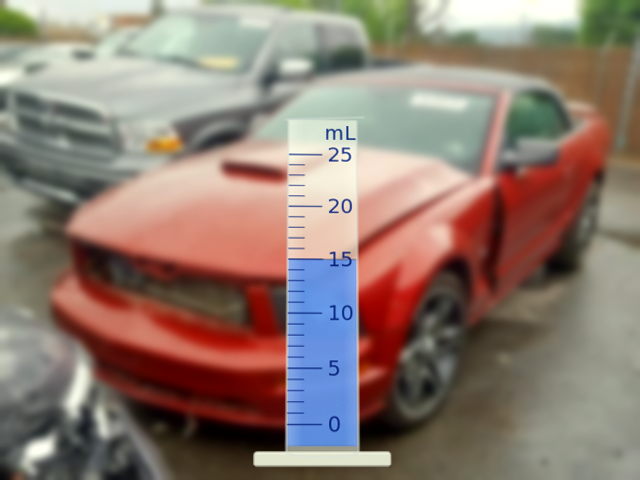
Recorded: 15 (mL)
